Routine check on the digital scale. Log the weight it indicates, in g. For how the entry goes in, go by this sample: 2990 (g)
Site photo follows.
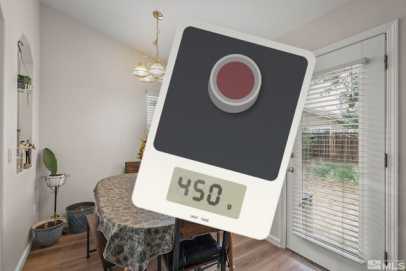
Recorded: 450 (g)
